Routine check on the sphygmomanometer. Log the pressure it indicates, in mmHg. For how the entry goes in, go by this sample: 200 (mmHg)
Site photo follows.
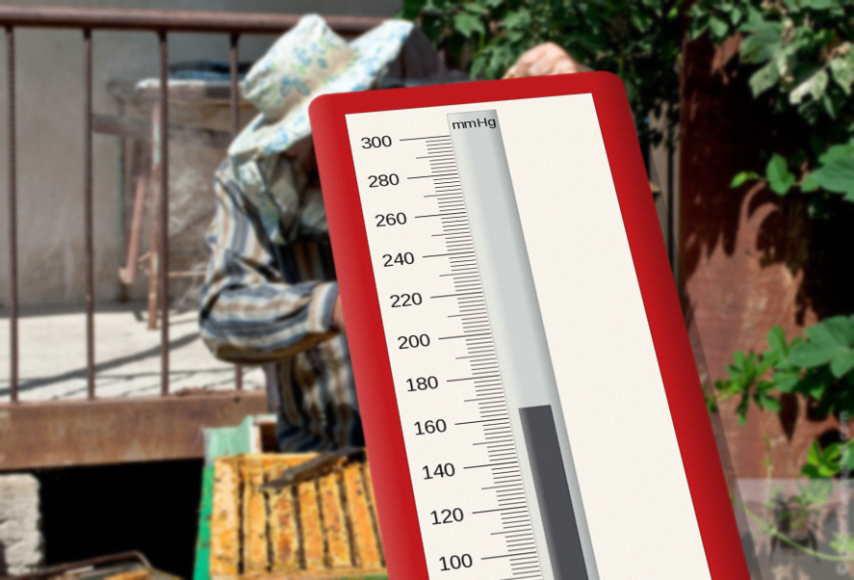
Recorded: 164 (mmHg)
